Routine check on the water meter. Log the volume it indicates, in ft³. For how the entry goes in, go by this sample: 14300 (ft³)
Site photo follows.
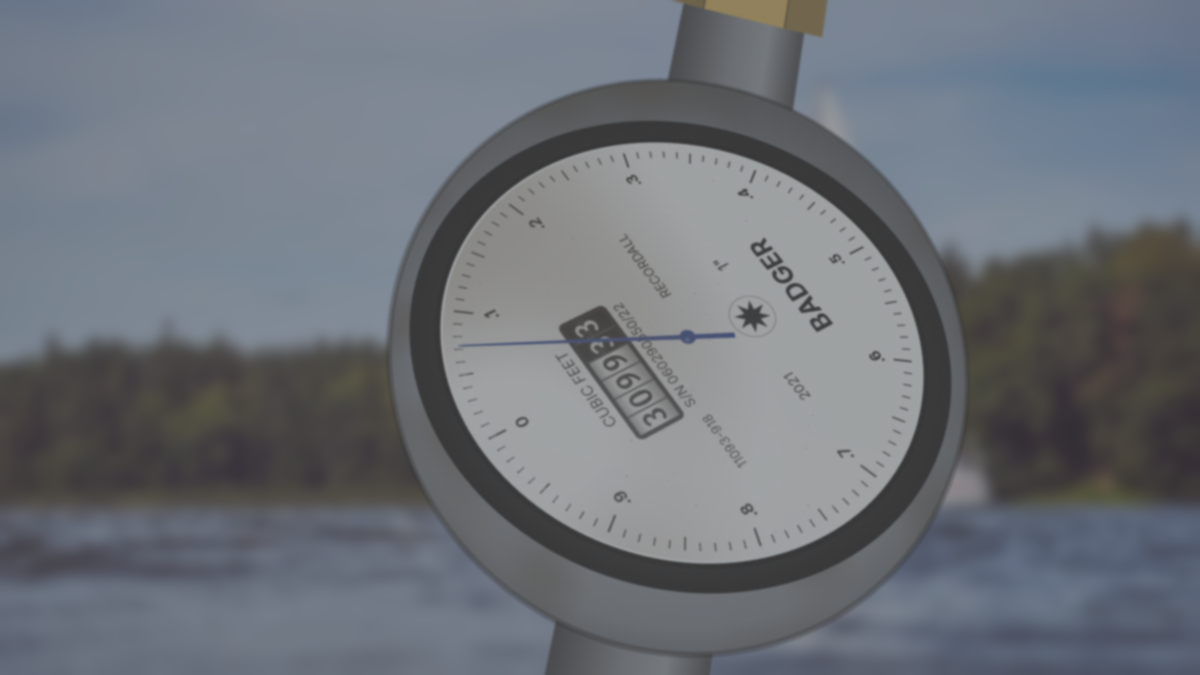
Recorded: 309933.07 (ft³)
